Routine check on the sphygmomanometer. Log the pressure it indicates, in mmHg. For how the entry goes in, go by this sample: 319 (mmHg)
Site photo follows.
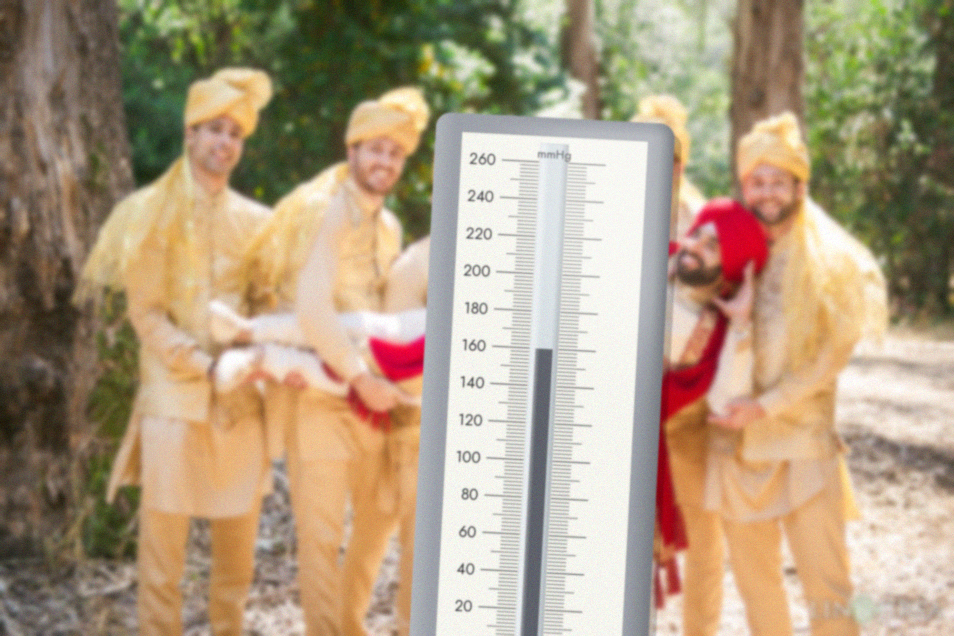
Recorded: 160 (mmHg)
